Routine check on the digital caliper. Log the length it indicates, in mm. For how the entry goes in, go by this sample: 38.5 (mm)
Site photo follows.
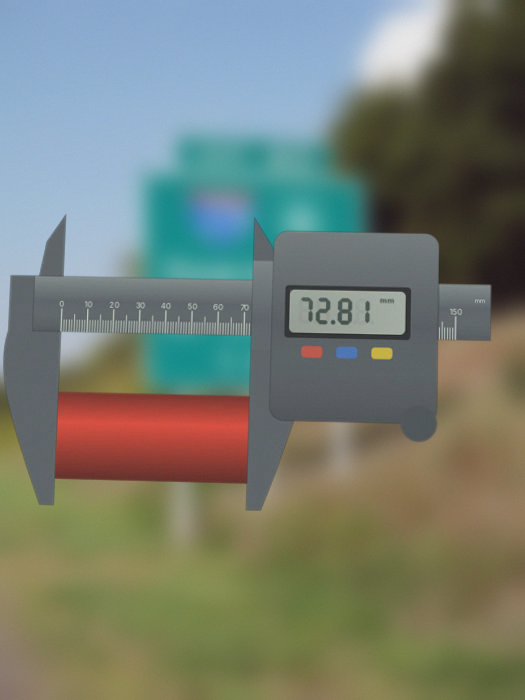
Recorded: 72.81 (mm)
